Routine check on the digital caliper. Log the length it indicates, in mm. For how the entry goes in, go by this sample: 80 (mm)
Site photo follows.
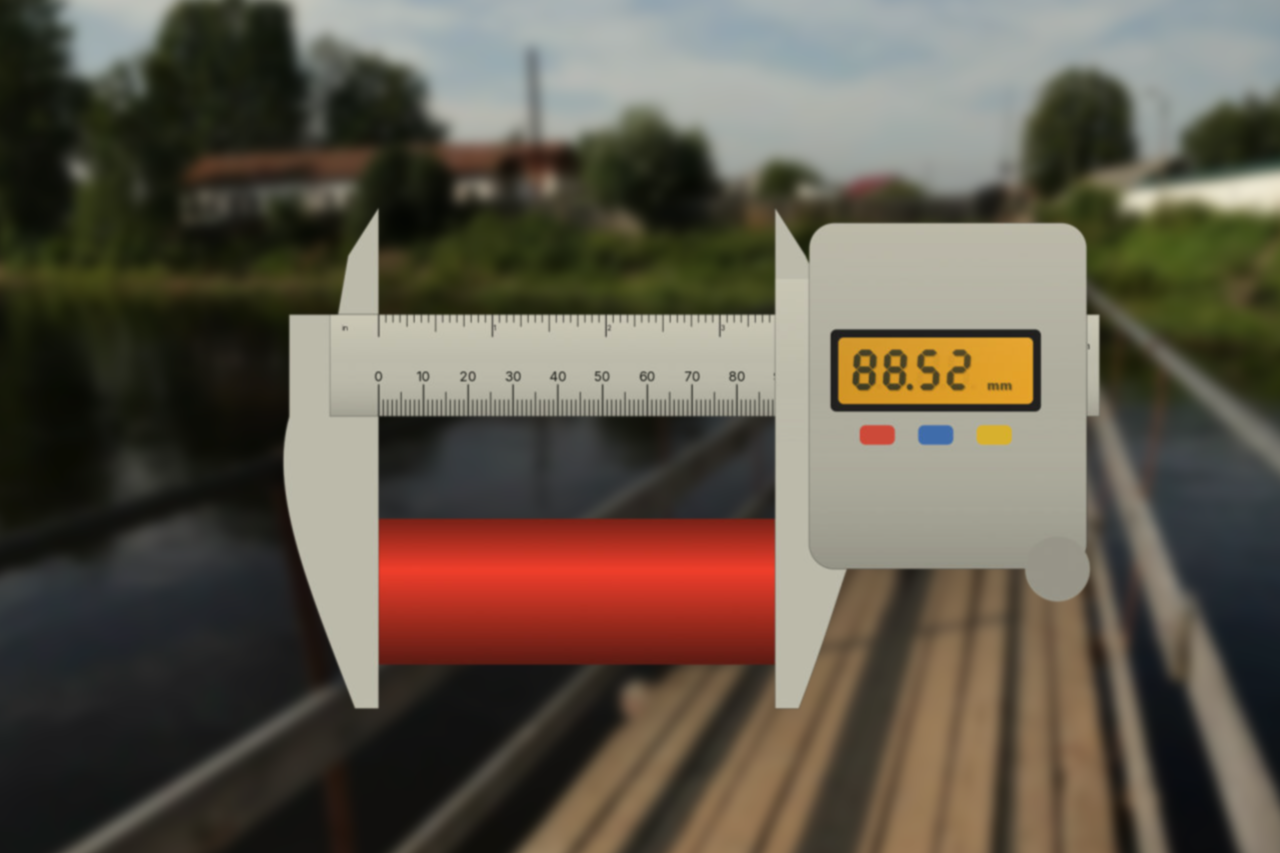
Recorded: 88.52 (mm)
